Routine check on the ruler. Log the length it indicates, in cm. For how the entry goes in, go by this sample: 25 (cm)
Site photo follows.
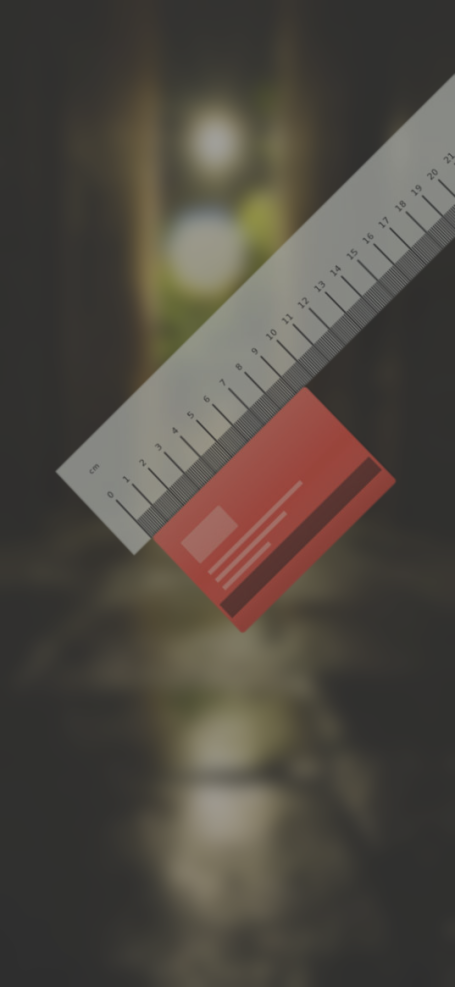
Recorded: 9.5 (cm)
